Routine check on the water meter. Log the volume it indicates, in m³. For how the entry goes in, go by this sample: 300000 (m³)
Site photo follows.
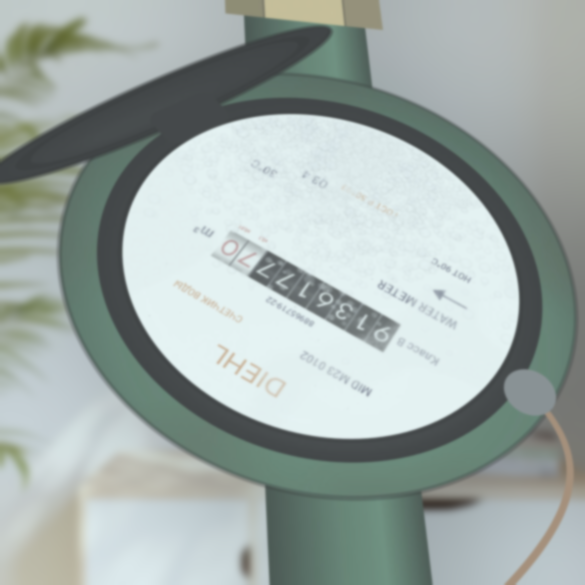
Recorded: 9136177.70 (m³)
